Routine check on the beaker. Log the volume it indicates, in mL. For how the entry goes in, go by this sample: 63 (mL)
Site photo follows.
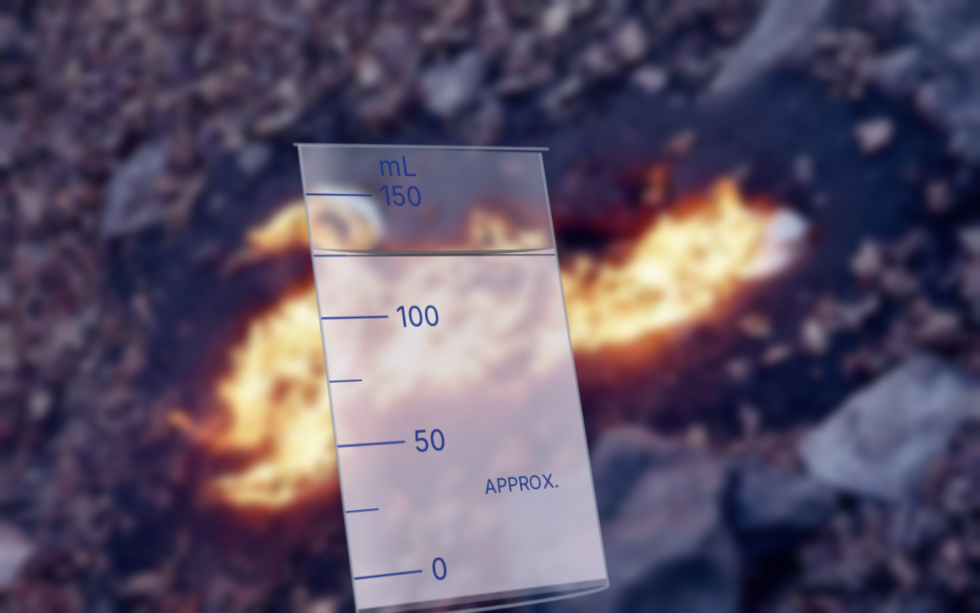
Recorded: 125 (mL)
